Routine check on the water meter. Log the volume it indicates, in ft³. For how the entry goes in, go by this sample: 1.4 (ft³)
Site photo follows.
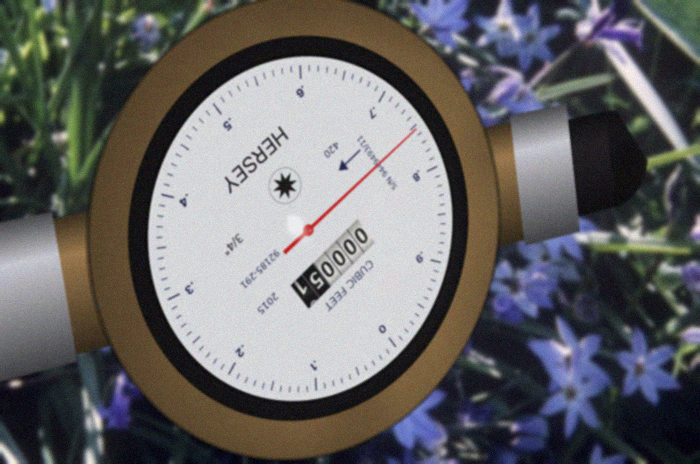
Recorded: 50.75 (ft³)
